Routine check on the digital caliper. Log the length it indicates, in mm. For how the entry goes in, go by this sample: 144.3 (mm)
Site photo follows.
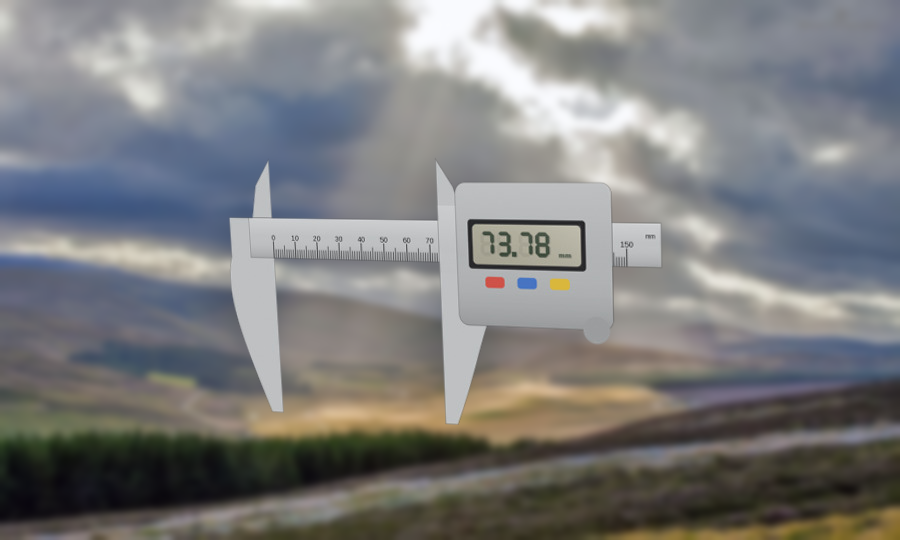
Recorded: 73.78 (mm)
